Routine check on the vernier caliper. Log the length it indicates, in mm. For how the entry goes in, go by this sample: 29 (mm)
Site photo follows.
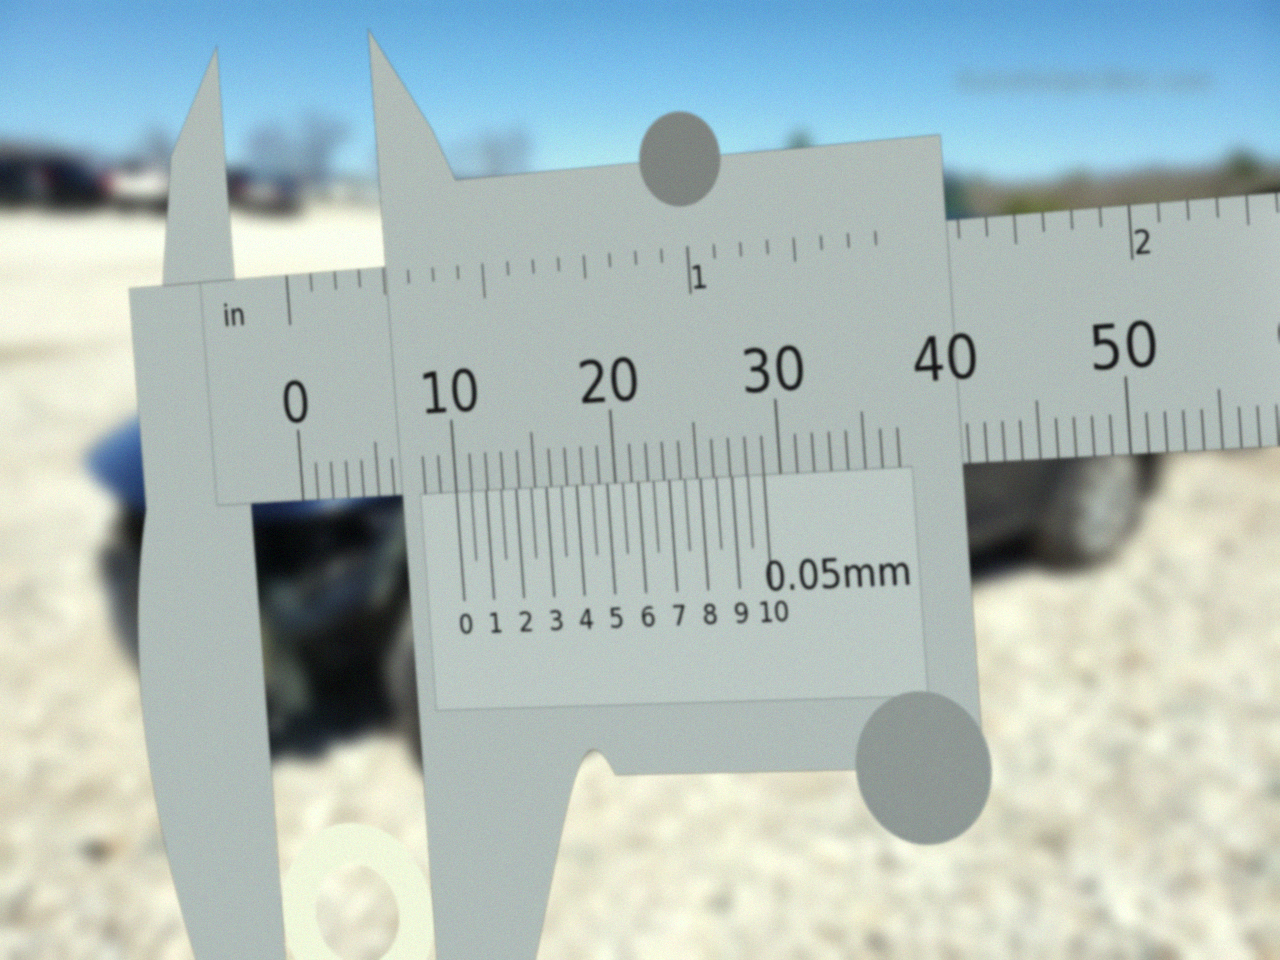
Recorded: 10.0 (mm)
